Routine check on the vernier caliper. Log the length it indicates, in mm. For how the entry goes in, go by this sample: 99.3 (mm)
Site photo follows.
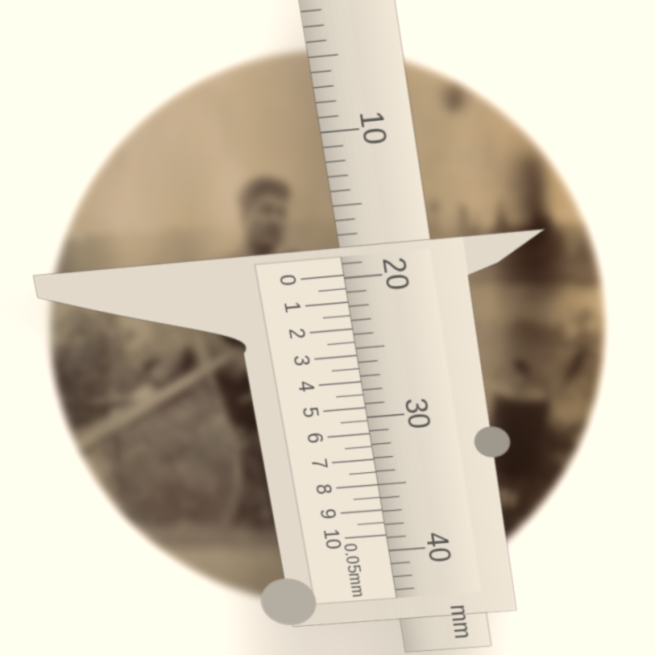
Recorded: 19.8 (mm)
